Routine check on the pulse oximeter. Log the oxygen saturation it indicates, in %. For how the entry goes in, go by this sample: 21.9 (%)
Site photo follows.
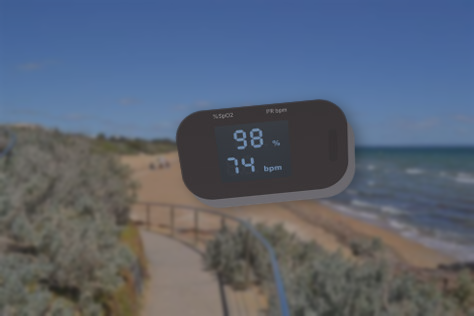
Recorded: 98 (%)
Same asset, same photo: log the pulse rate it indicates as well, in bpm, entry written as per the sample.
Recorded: 74 (bpm)
